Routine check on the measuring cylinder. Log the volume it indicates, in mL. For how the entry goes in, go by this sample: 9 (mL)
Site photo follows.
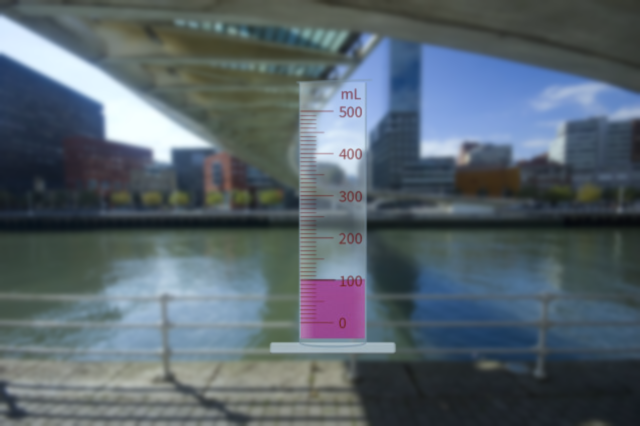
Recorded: 100 (mL)
